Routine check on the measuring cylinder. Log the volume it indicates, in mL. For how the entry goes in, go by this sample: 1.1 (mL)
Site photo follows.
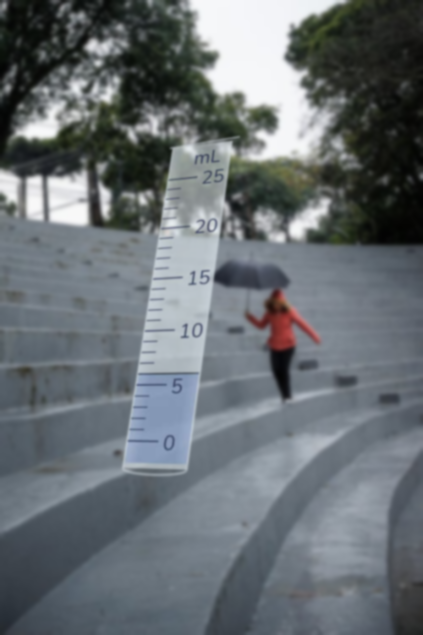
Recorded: 6 (mL)
